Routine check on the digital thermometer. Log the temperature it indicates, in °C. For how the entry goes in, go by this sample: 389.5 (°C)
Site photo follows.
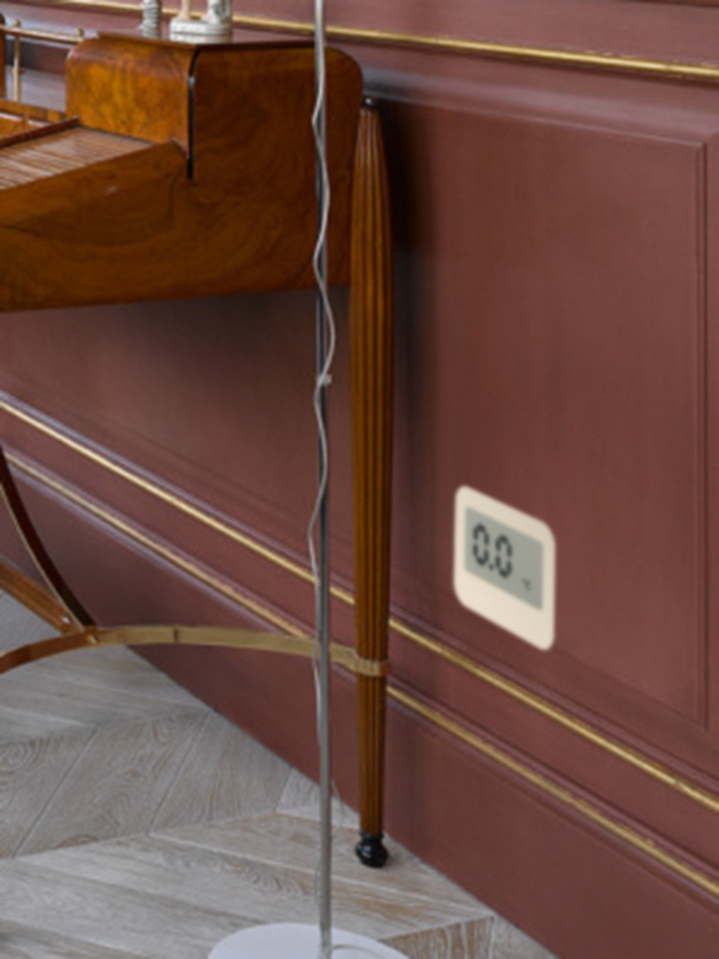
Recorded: 0.0 (°C)
